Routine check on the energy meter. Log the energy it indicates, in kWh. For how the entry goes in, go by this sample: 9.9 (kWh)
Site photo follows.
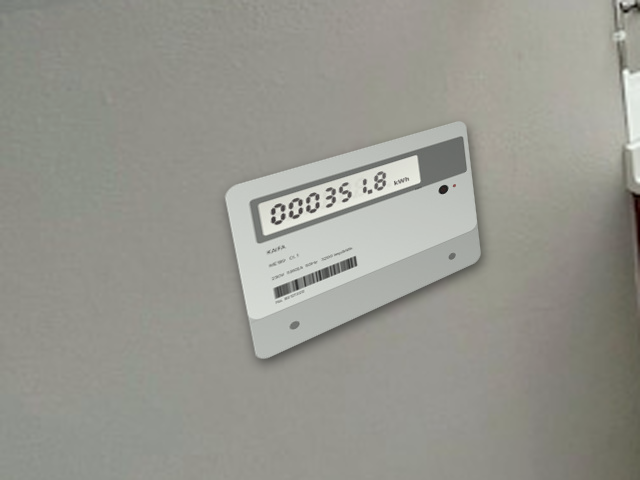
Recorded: 351.8 (kWh)
